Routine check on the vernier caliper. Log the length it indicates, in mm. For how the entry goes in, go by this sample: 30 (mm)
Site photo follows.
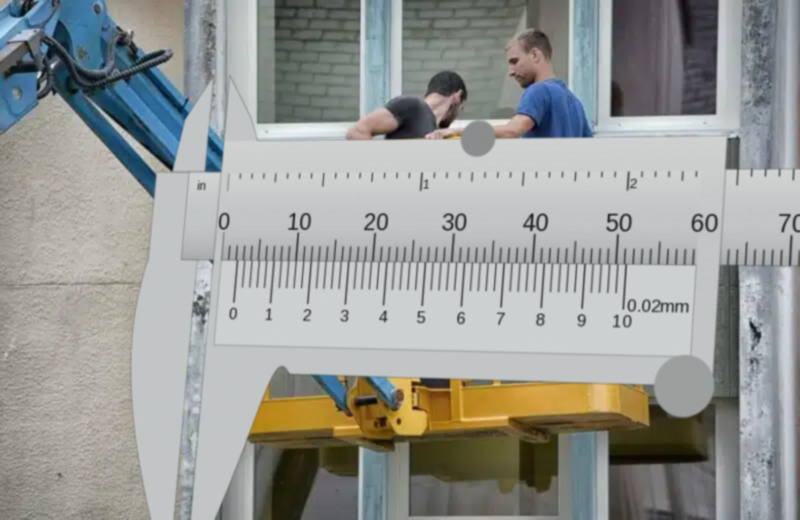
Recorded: 2.2 (mm)
